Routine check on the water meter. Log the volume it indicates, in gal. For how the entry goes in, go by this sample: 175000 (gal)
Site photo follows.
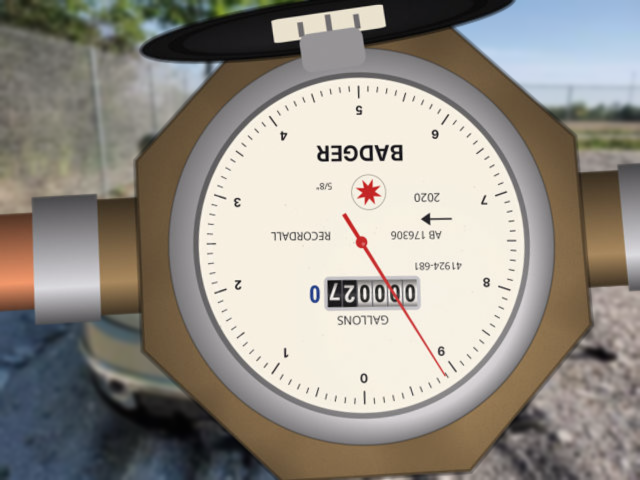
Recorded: 269.1 (gal)
